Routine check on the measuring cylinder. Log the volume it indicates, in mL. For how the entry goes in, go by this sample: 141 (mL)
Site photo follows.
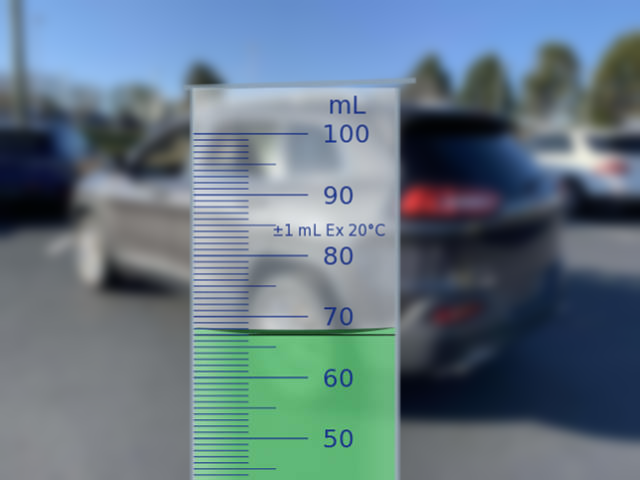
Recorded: 67 (mL)
